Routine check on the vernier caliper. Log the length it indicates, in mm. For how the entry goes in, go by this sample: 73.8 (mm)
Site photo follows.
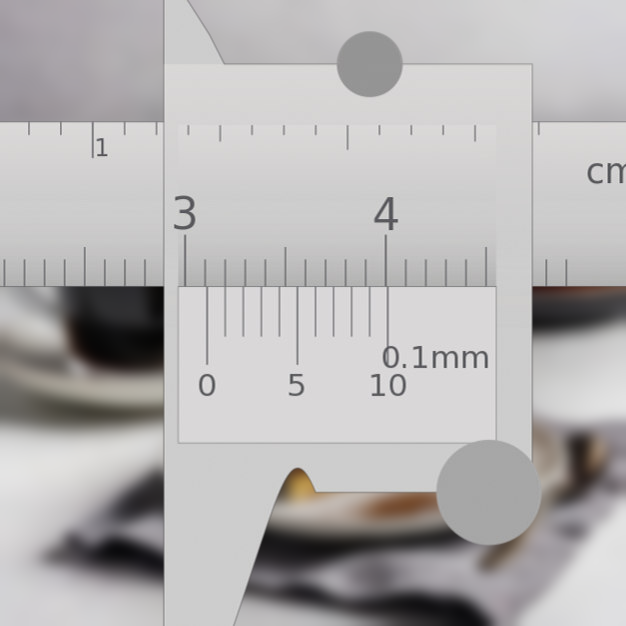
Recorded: 31.1 (mm)
